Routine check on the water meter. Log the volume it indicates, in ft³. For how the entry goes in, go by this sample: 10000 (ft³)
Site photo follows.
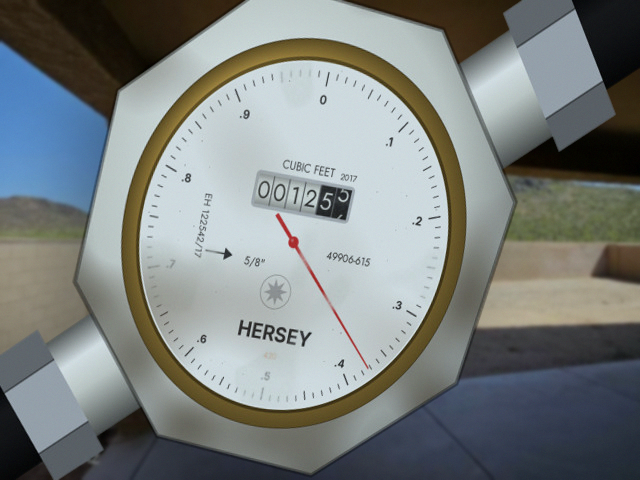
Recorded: 1255.37 (ft³)
